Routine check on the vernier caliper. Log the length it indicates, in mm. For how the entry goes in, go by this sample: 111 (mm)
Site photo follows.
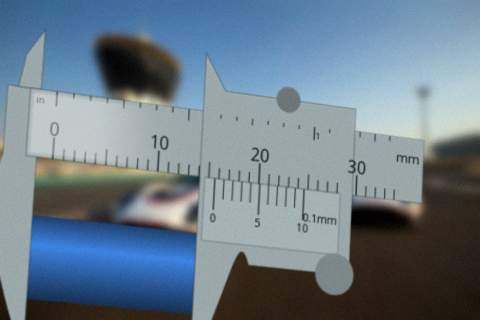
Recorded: 15.6 (mm)
